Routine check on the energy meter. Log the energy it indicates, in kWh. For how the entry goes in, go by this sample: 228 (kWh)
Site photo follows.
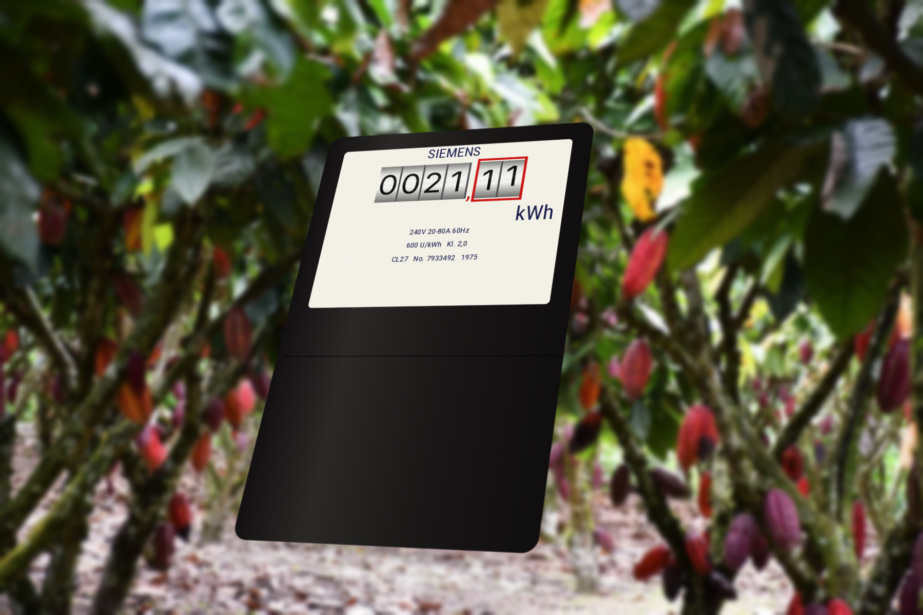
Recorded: 21.11 (kWh)
